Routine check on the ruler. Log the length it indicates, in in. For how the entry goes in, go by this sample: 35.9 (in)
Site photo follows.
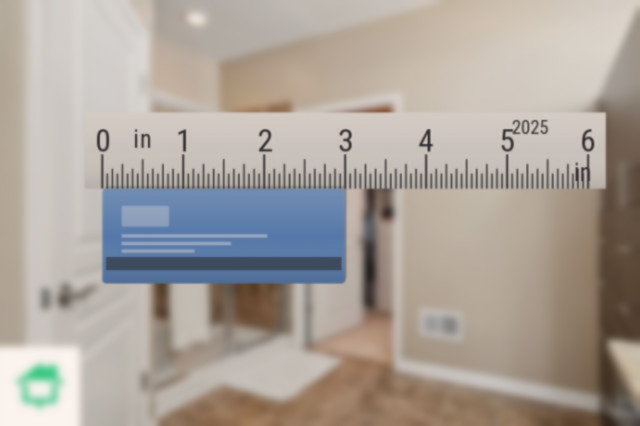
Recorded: 3 (in)
